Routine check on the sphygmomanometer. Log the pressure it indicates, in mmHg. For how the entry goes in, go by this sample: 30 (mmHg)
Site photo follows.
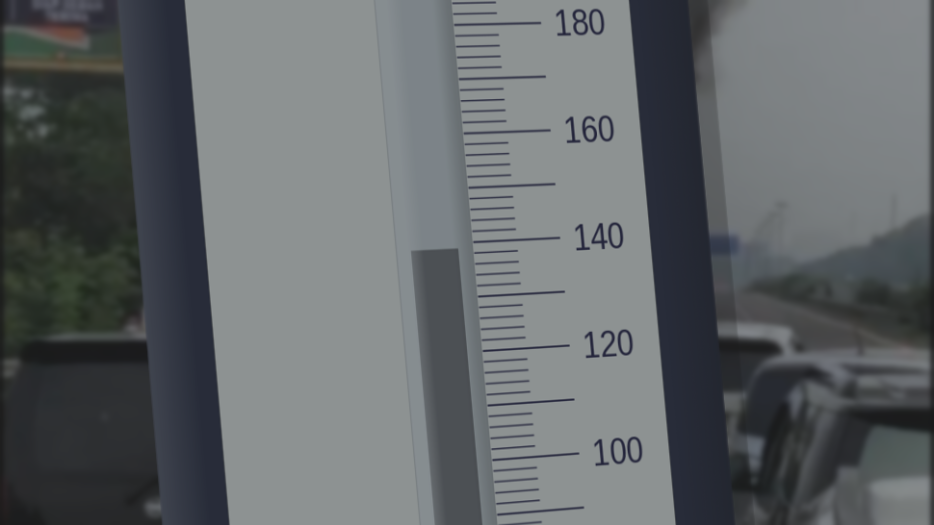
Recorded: 139 (mmHg)
